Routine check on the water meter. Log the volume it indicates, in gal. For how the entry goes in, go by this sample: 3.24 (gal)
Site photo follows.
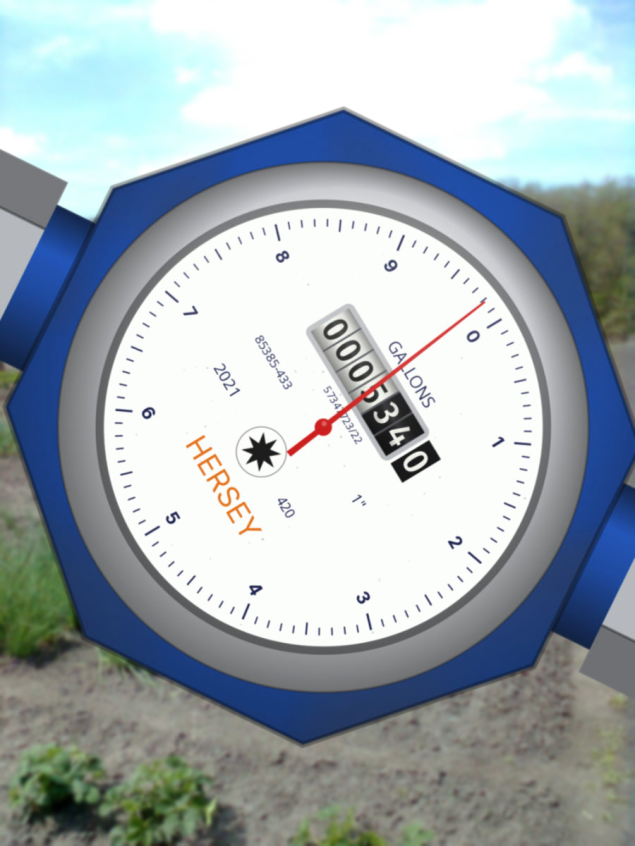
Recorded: 5339.8 (gal)
